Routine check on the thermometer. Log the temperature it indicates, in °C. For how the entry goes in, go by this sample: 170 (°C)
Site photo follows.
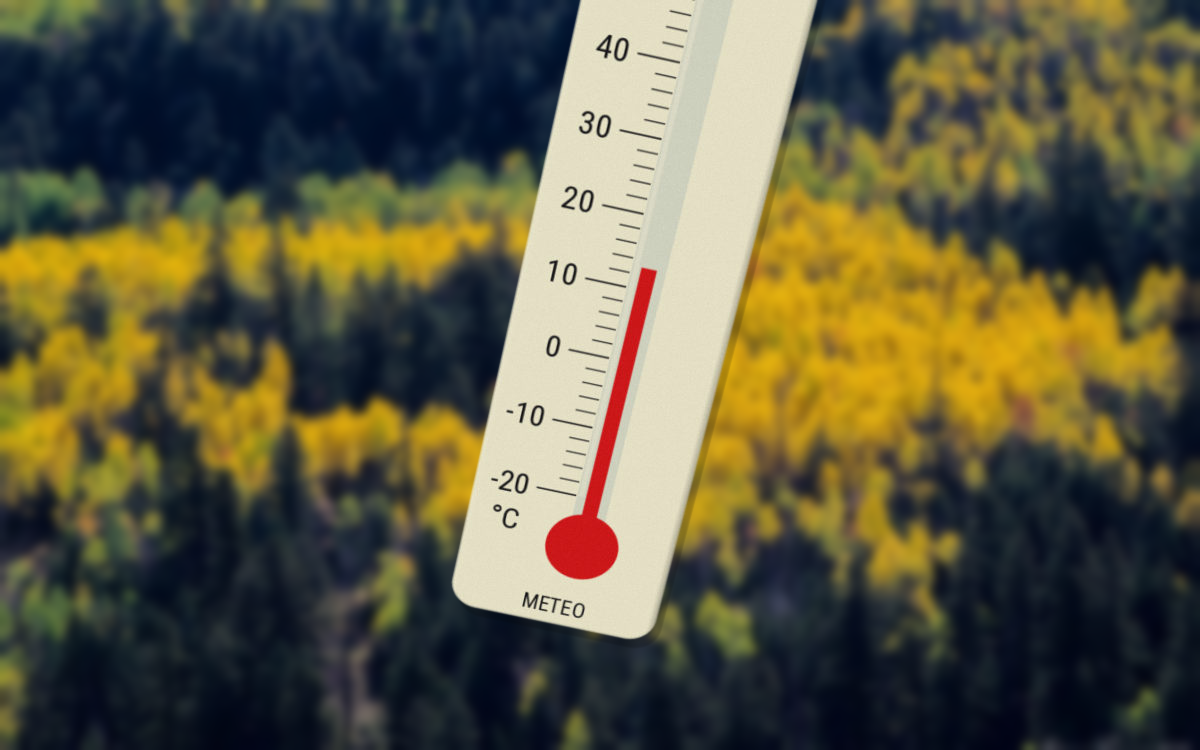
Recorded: 13 (°C)
